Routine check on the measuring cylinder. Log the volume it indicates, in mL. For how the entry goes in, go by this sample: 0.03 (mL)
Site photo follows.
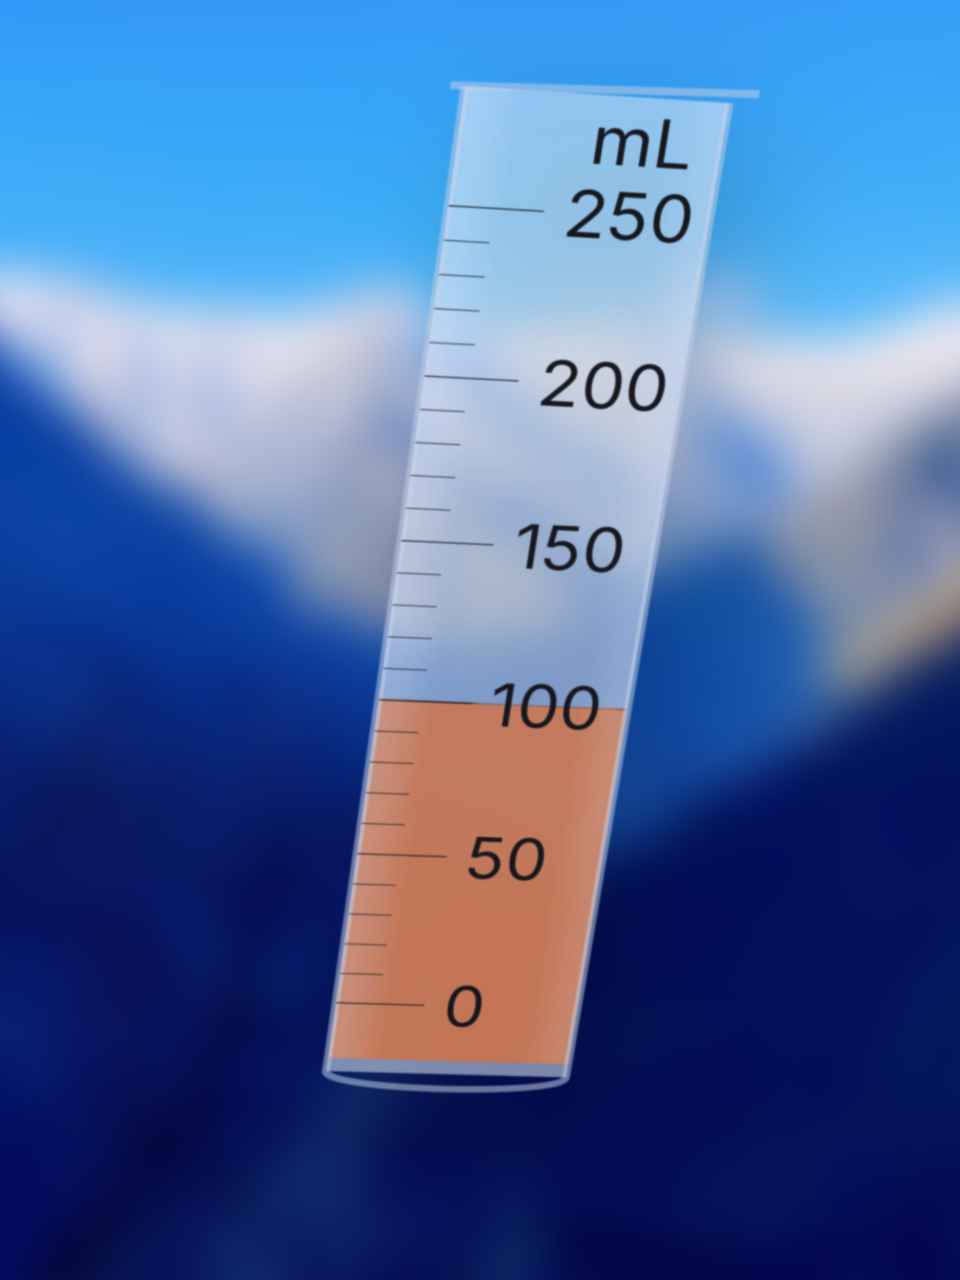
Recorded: 100 (mL)
